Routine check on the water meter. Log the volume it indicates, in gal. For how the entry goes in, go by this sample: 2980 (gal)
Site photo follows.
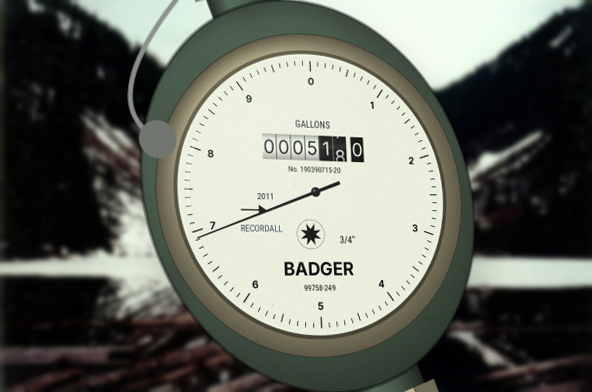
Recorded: 5176.9 (gal)
